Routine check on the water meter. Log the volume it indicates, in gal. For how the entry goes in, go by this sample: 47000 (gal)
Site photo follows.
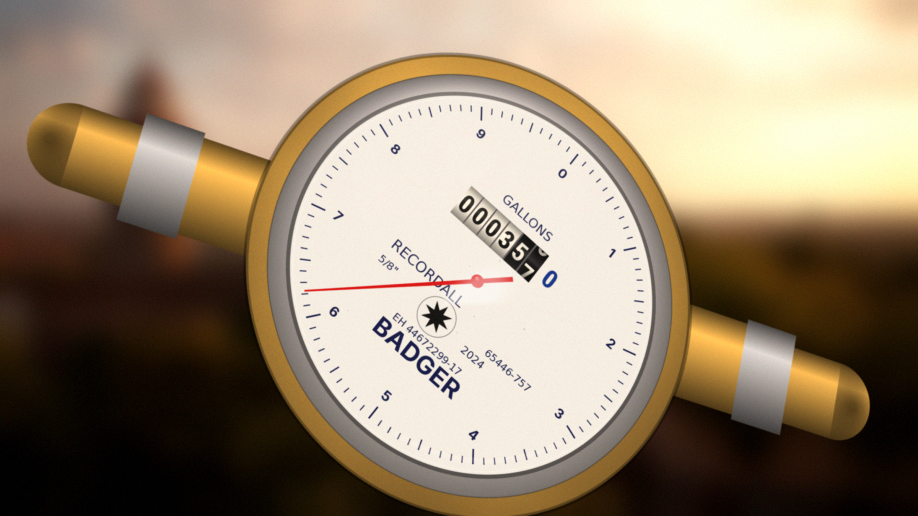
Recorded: 3566.2 (gal)
